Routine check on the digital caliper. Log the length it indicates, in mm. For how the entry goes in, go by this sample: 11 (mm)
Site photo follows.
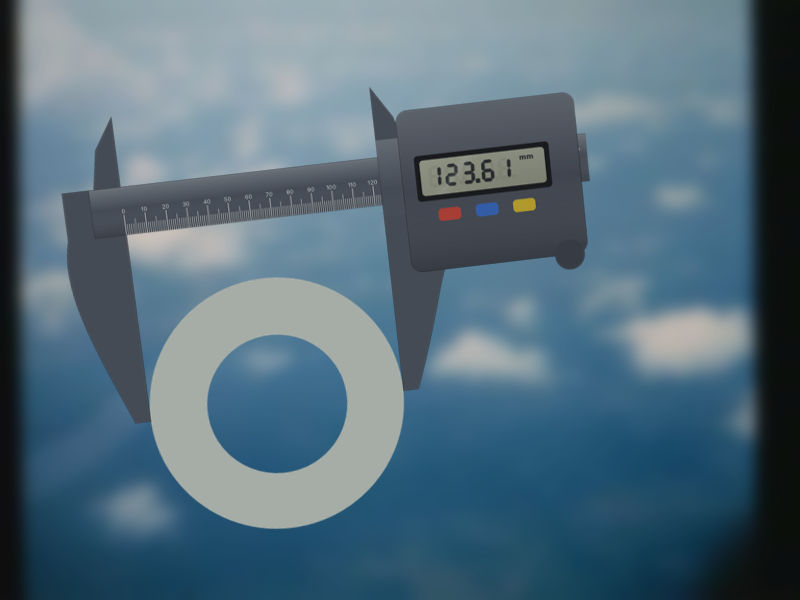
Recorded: 123.61 (mm)
